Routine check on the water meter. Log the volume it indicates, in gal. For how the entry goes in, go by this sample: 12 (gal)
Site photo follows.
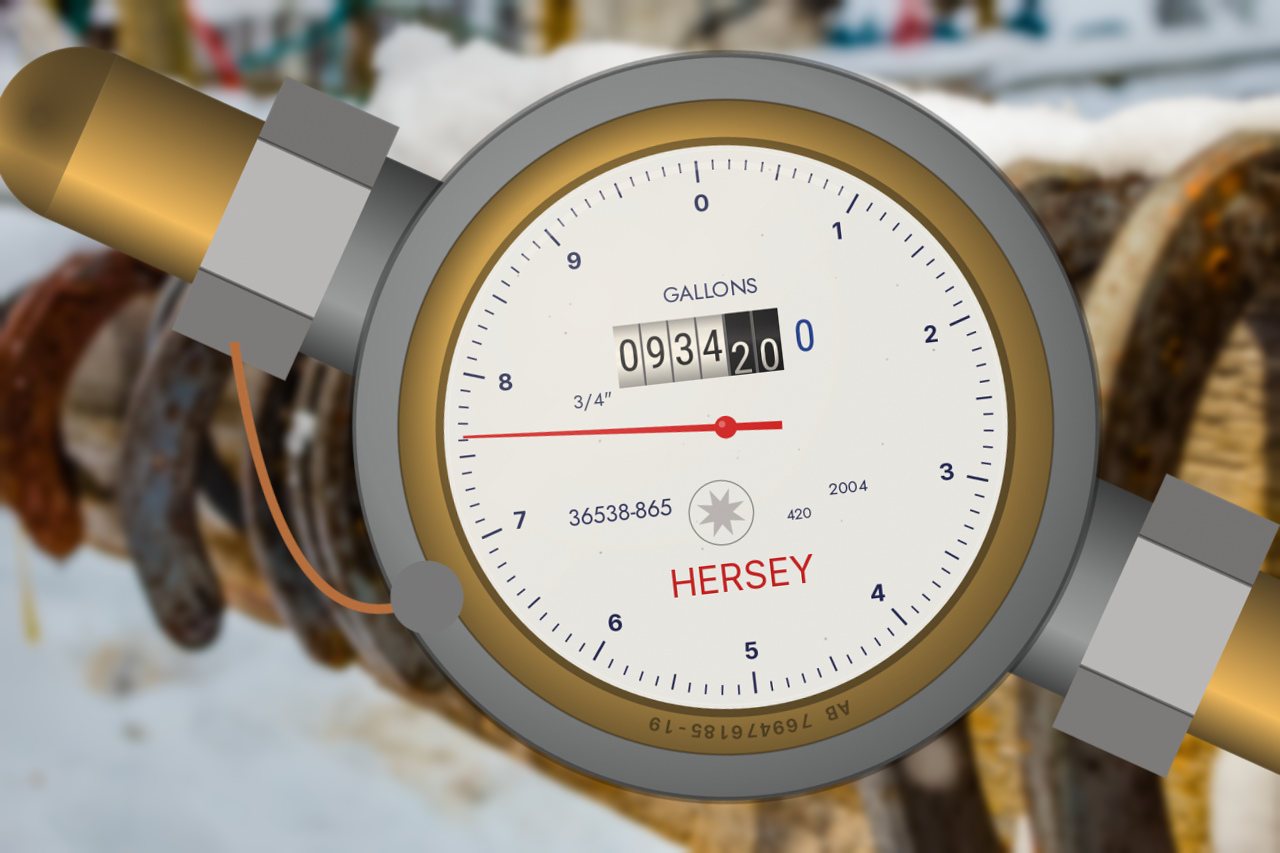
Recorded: 934197.6 (gal)
